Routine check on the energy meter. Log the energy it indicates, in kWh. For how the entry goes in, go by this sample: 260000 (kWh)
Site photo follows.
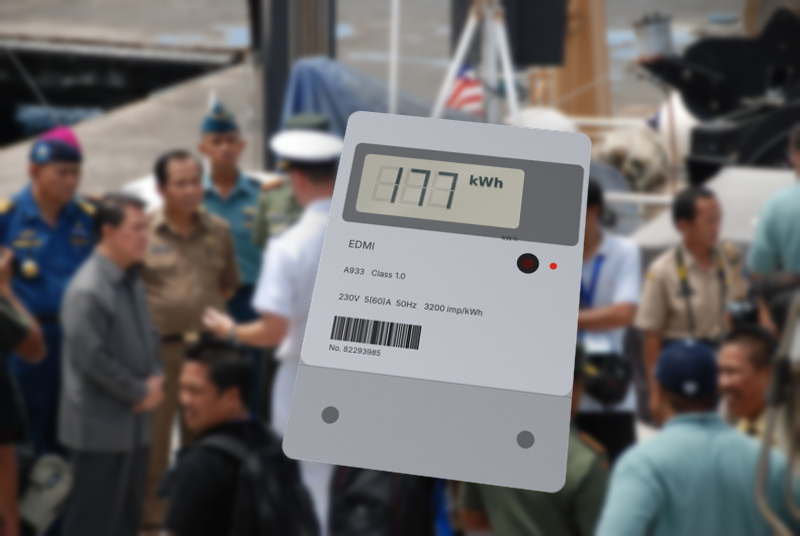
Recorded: 177 (kWh)
